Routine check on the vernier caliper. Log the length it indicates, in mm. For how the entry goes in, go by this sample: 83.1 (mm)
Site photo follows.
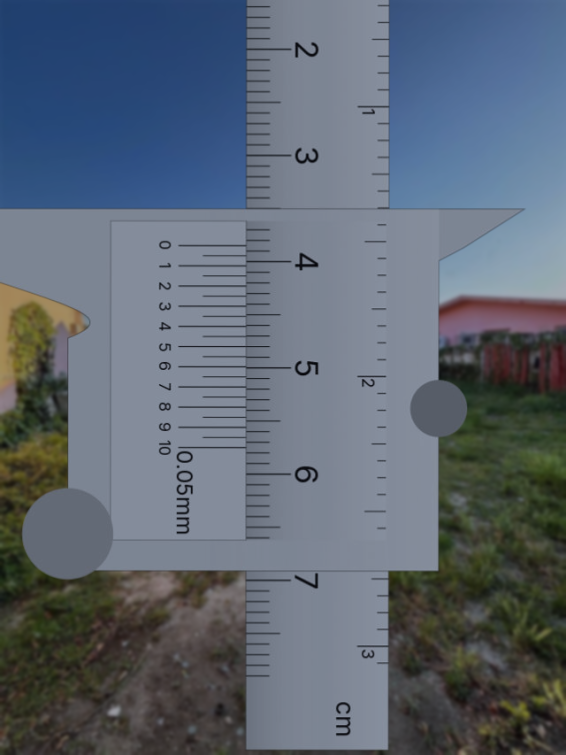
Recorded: 38.5 (mm)
